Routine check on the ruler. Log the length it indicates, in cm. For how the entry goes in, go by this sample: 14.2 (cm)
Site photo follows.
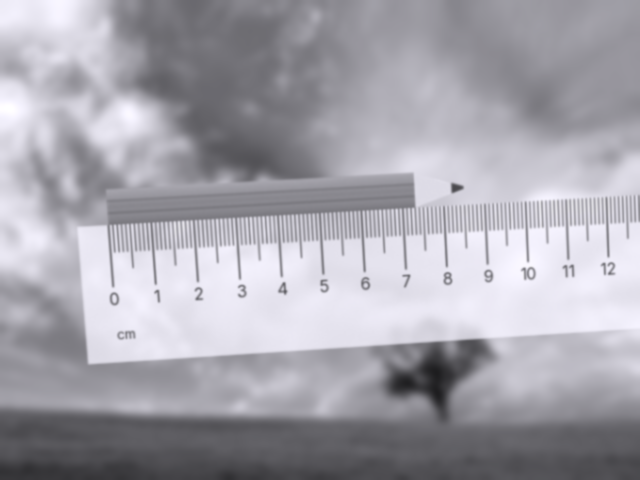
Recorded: 8.5 (cm)
